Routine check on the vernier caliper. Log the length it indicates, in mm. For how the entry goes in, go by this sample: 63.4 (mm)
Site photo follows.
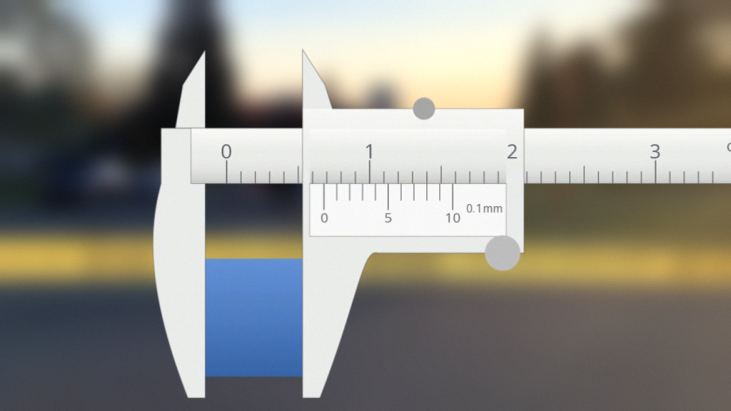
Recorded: 6.8 (mm)
